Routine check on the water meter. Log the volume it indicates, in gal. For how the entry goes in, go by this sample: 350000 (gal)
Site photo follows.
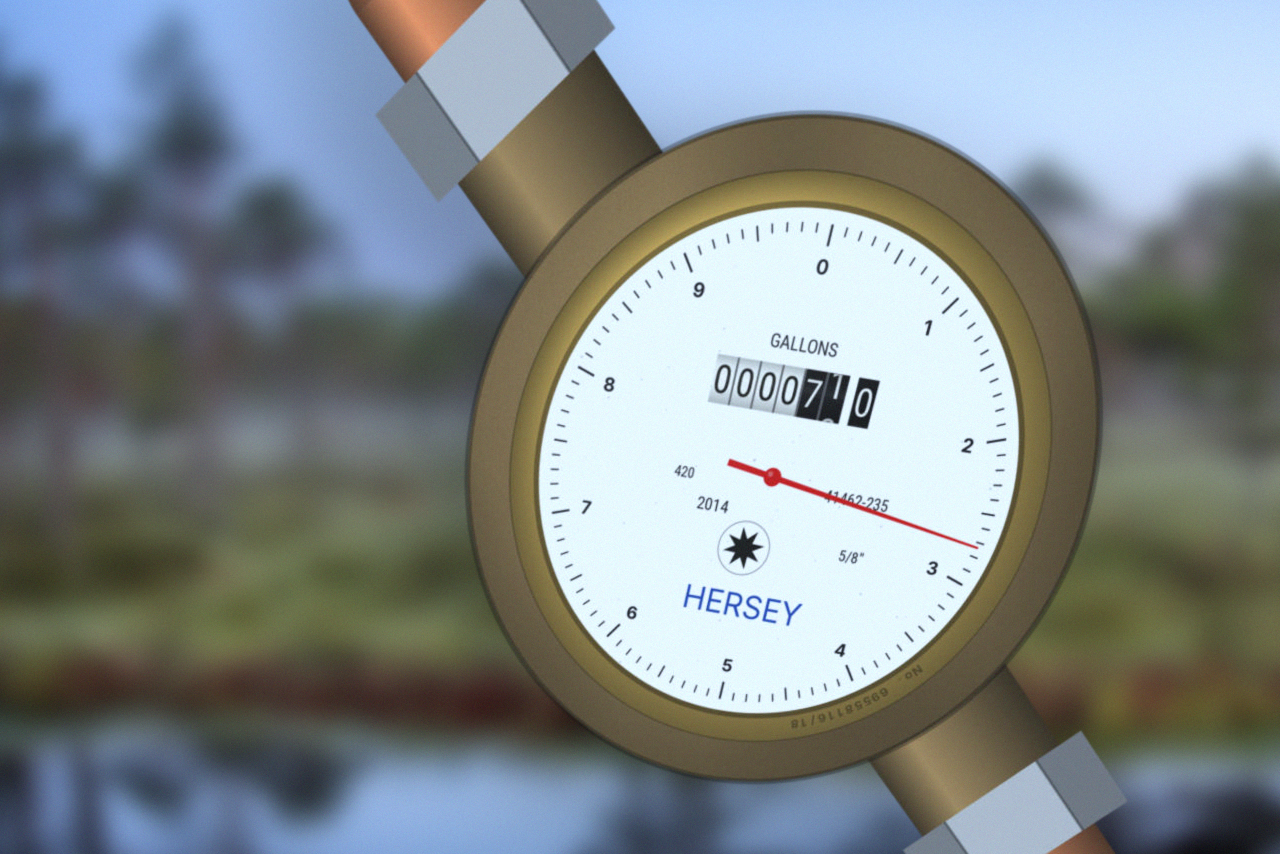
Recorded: 712.7 (gal)
